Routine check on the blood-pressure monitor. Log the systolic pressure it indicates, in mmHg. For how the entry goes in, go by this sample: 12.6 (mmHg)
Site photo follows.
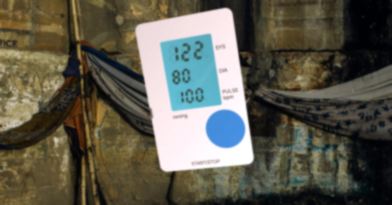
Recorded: 122 (mmHg)
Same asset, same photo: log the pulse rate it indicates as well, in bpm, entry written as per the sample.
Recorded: 100 (bpm)
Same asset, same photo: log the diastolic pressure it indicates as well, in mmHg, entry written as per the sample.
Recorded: 80 (mmHg)
